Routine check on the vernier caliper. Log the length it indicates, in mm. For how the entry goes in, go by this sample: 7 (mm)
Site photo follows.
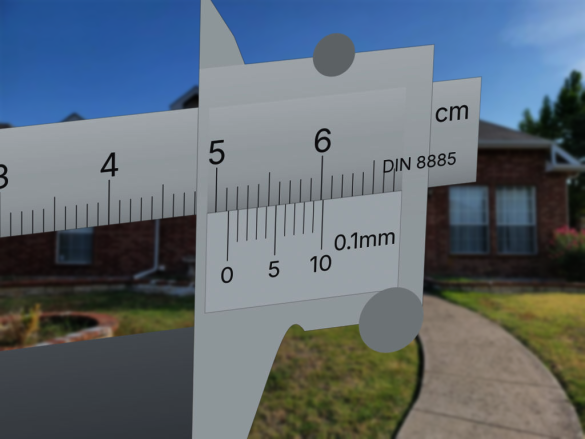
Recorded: 51.2 (mm)
